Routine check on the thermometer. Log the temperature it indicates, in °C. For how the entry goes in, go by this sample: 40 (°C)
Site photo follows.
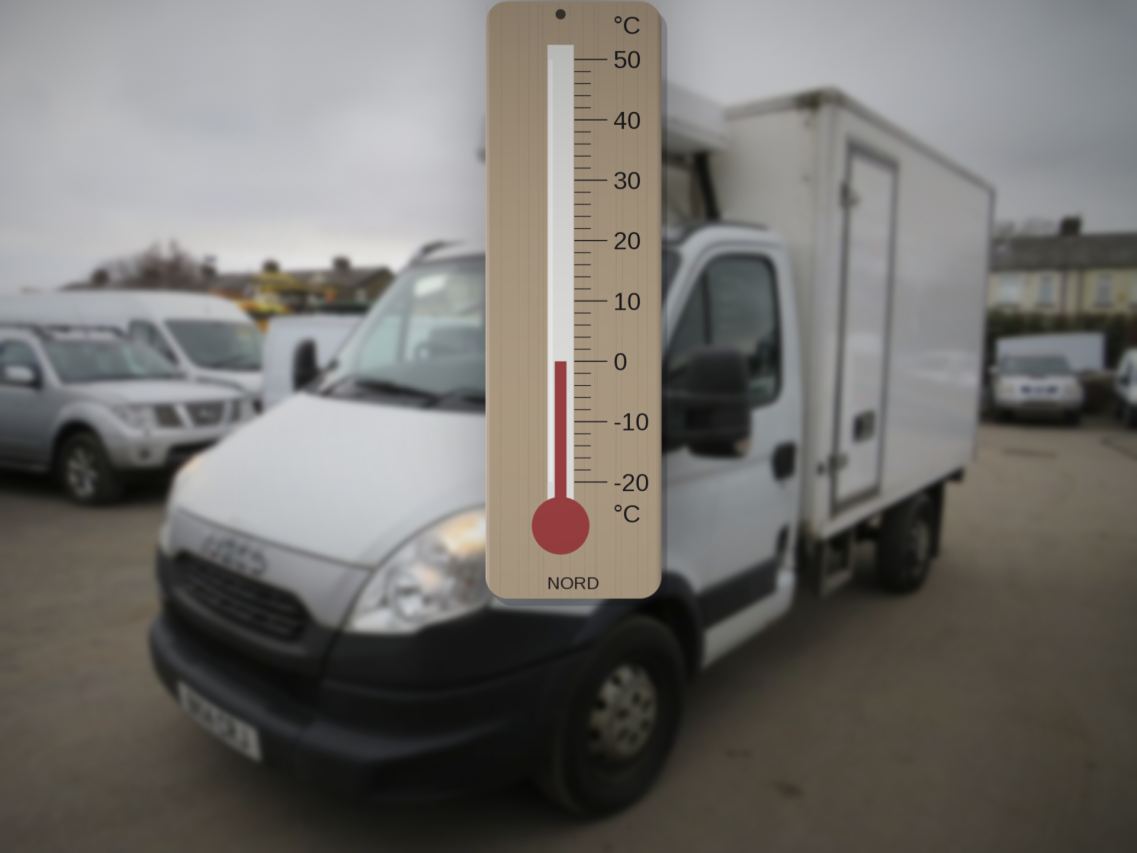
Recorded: 0 (°C)
